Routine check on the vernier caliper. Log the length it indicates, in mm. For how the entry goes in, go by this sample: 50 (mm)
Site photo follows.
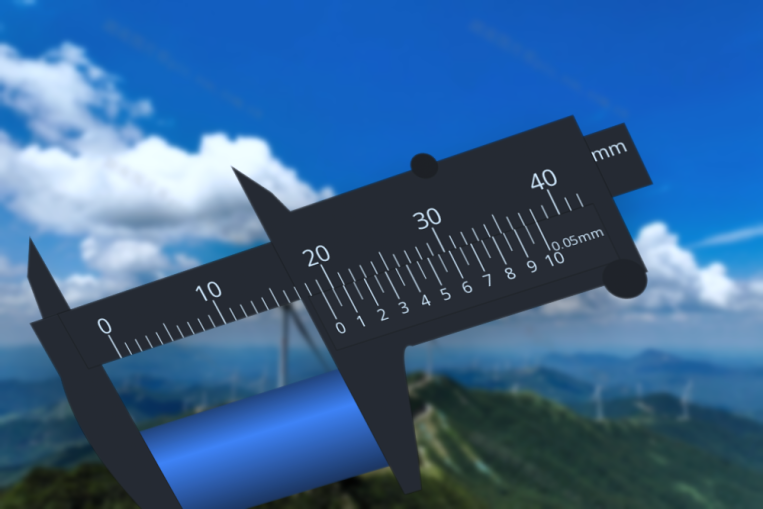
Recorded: 19.0 (mm)
